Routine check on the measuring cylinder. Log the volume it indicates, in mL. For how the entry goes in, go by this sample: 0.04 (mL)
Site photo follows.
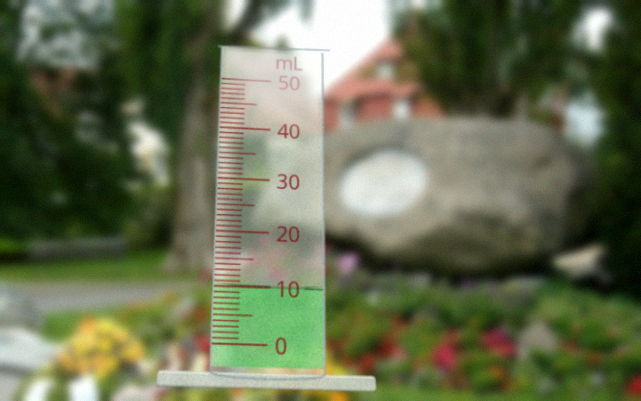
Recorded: 10 (mL)
